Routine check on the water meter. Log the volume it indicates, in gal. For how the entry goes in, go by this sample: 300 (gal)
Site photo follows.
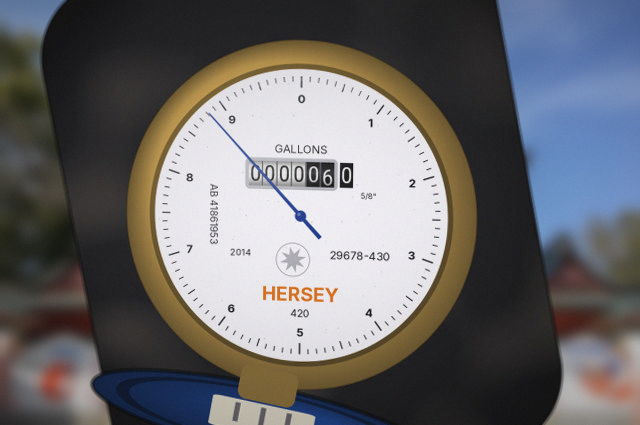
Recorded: 58.8 (gal)
